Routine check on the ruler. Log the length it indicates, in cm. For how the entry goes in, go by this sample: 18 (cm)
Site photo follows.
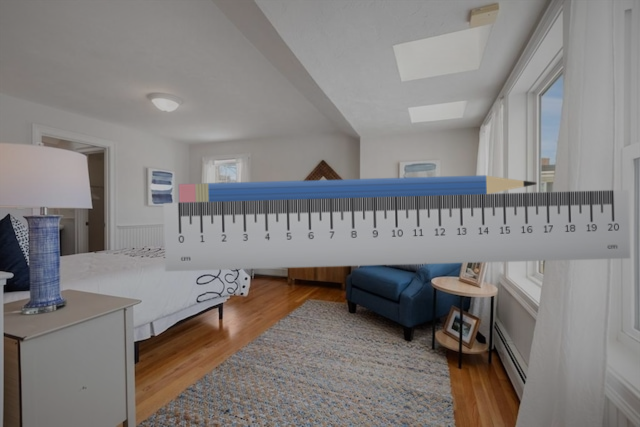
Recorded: 16.5 (cm)
